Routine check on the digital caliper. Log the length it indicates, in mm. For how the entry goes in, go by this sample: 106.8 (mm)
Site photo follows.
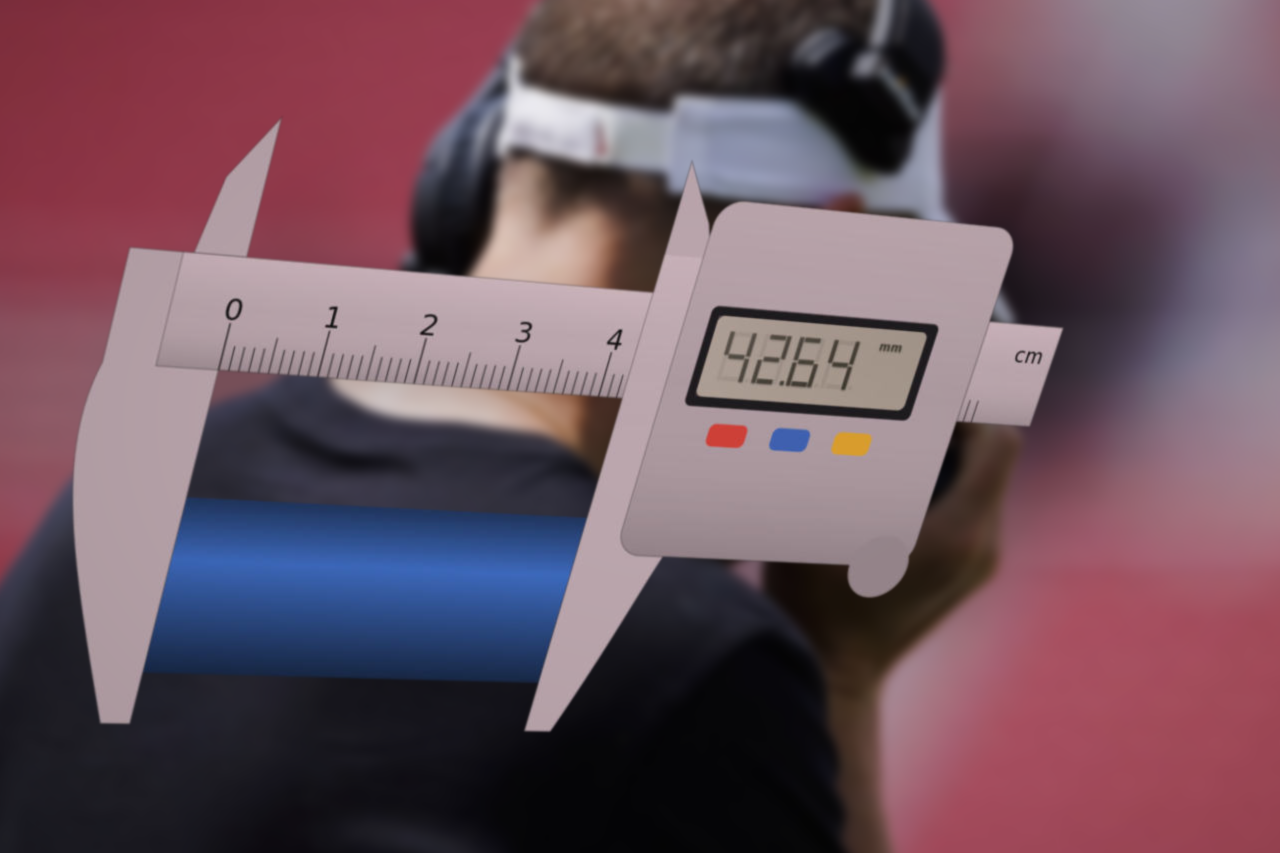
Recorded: 42.64 (mm)
